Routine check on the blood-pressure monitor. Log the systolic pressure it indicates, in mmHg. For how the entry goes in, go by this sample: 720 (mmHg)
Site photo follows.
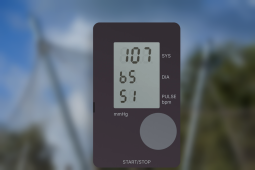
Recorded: 107 (mmHg)
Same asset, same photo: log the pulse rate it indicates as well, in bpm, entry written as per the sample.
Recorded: 51 (bpm)
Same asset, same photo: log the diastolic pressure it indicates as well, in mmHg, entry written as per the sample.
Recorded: 65 (mmHg)
